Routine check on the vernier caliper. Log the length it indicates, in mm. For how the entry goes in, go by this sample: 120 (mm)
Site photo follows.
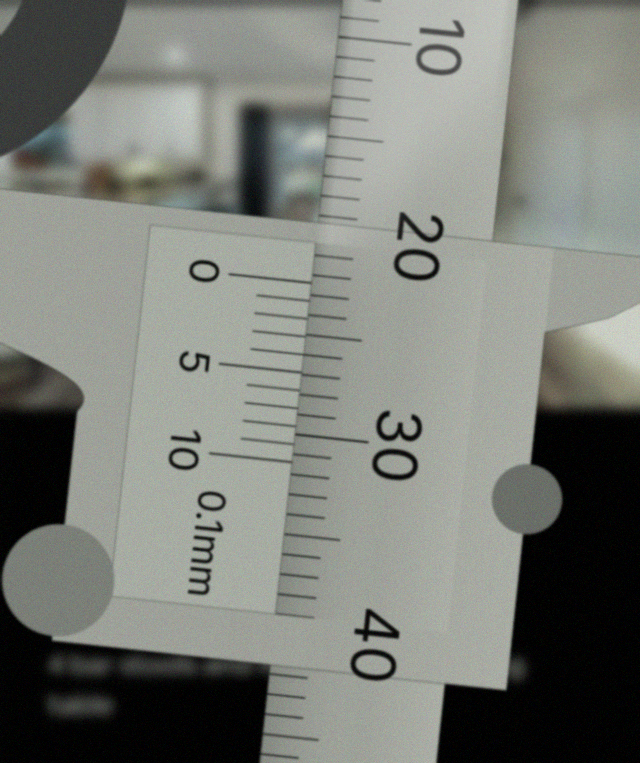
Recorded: 22.4 (mm)
